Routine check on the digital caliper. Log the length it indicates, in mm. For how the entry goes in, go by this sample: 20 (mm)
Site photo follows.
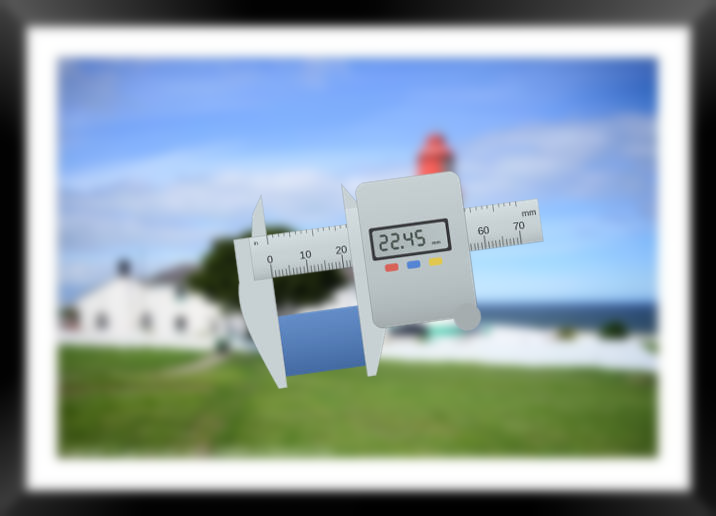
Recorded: 22.45 (mm)
